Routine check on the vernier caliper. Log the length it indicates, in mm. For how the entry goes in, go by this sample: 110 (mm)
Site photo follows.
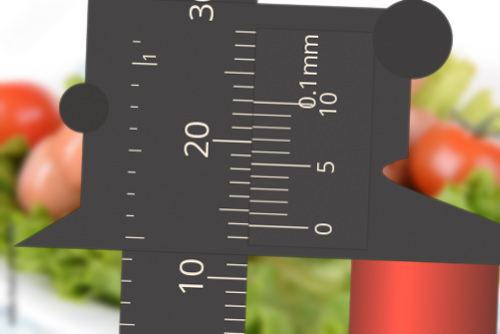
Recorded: 13.9 (mm)
